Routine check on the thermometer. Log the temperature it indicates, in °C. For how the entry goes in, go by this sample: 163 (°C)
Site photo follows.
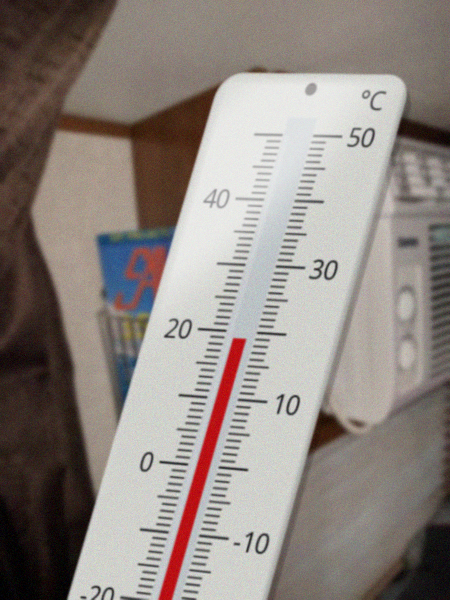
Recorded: 19 (°C)
